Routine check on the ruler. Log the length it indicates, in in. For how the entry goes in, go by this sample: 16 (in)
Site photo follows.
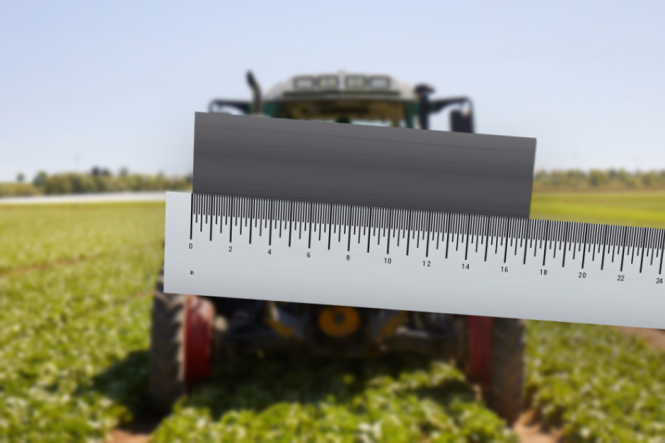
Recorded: 17 (in)
